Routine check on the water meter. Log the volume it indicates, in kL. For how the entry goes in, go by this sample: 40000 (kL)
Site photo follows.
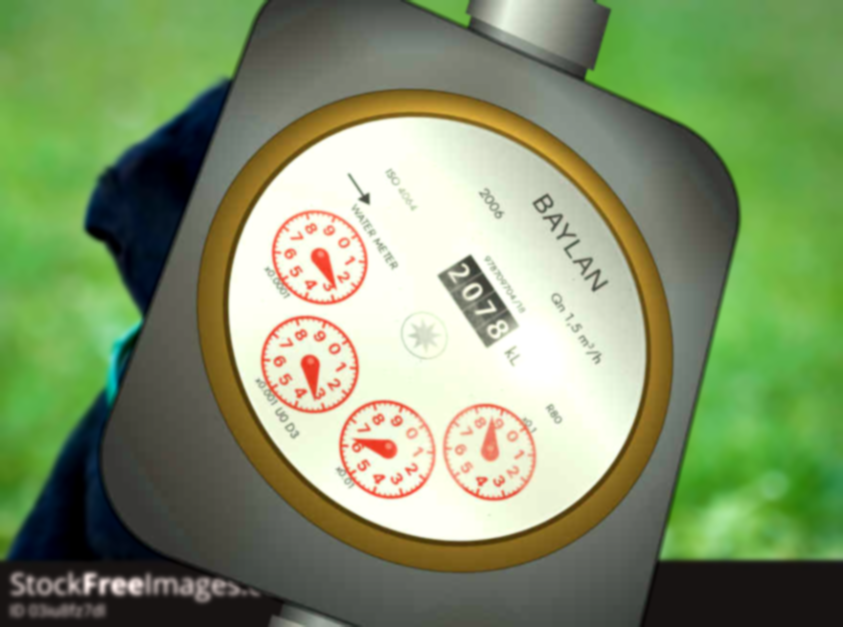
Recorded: 2078.8632 (kL)
